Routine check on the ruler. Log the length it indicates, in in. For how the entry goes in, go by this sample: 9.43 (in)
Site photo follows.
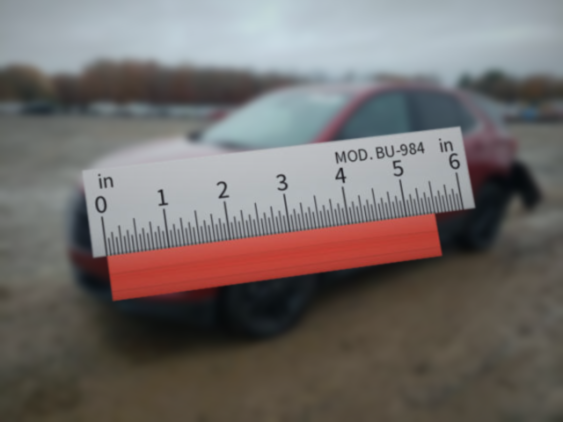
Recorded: 5.5 (in)
